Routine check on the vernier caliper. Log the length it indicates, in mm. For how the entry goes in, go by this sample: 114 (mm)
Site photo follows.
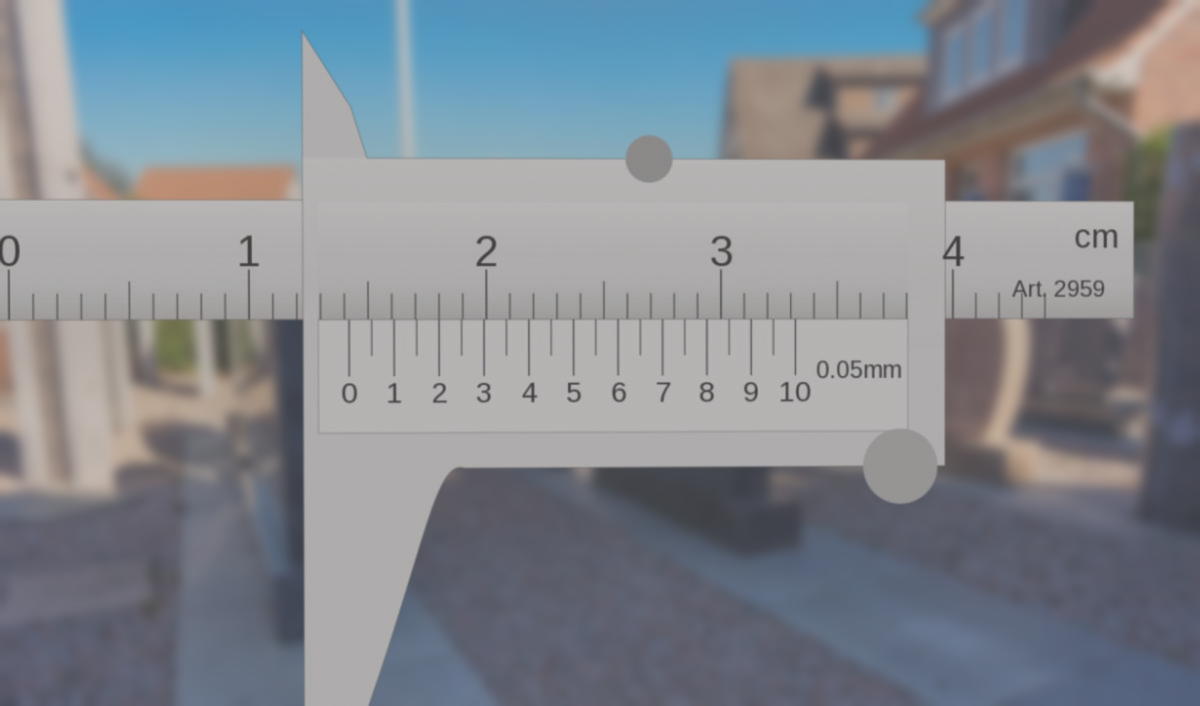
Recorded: 14.2 (mm)
